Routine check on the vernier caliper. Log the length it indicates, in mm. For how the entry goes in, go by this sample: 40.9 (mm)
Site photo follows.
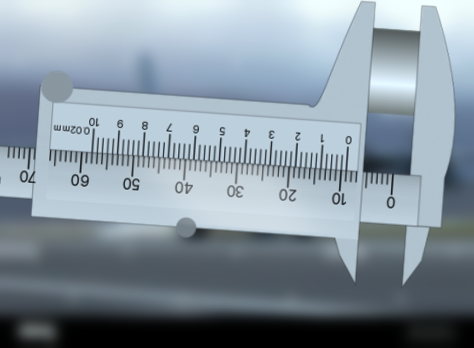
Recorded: 9.0 (mm)
